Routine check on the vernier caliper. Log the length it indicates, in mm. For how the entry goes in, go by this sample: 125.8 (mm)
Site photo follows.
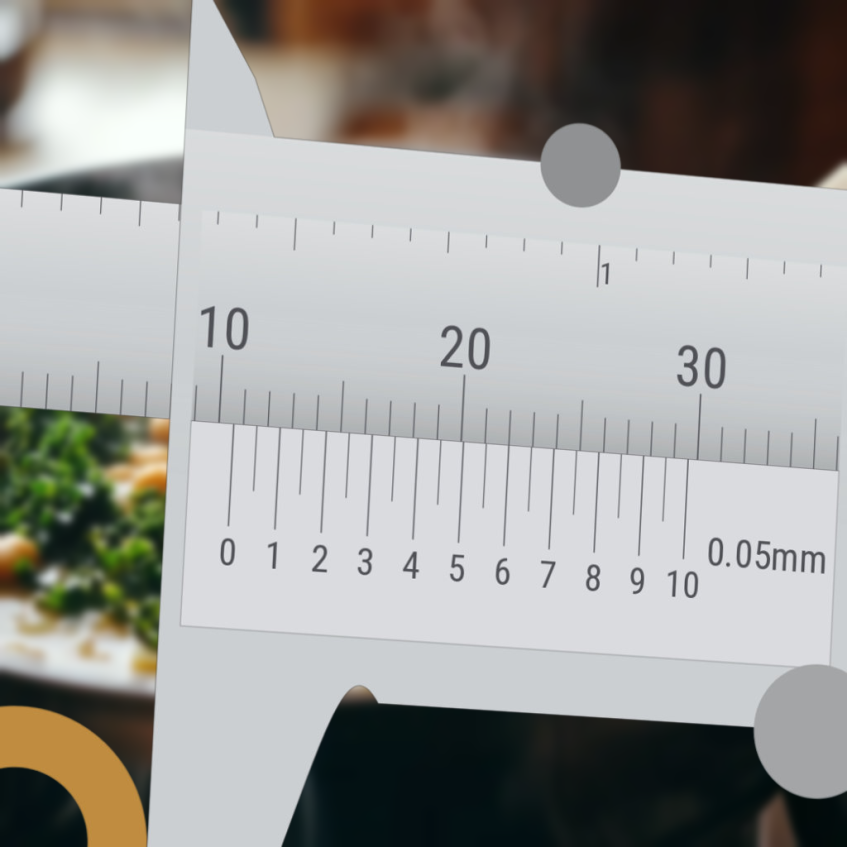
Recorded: 10.60 (mm)
